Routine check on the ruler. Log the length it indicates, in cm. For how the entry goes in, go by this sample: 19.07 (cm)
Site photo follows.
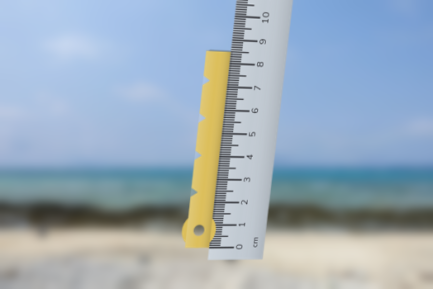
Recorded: 8.5 (cm)
